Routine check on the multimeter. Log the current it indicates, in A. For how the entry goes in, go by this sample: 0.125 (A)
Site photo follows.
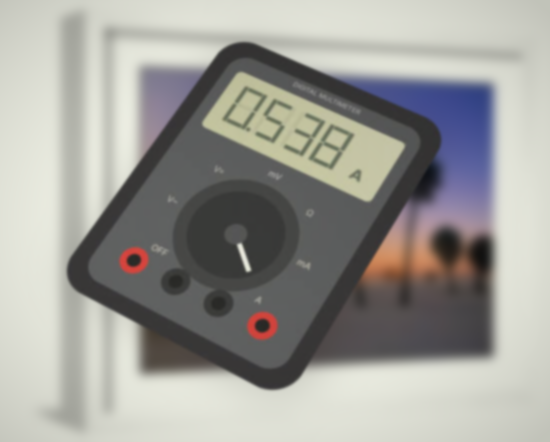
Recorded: 0.538 (A)
